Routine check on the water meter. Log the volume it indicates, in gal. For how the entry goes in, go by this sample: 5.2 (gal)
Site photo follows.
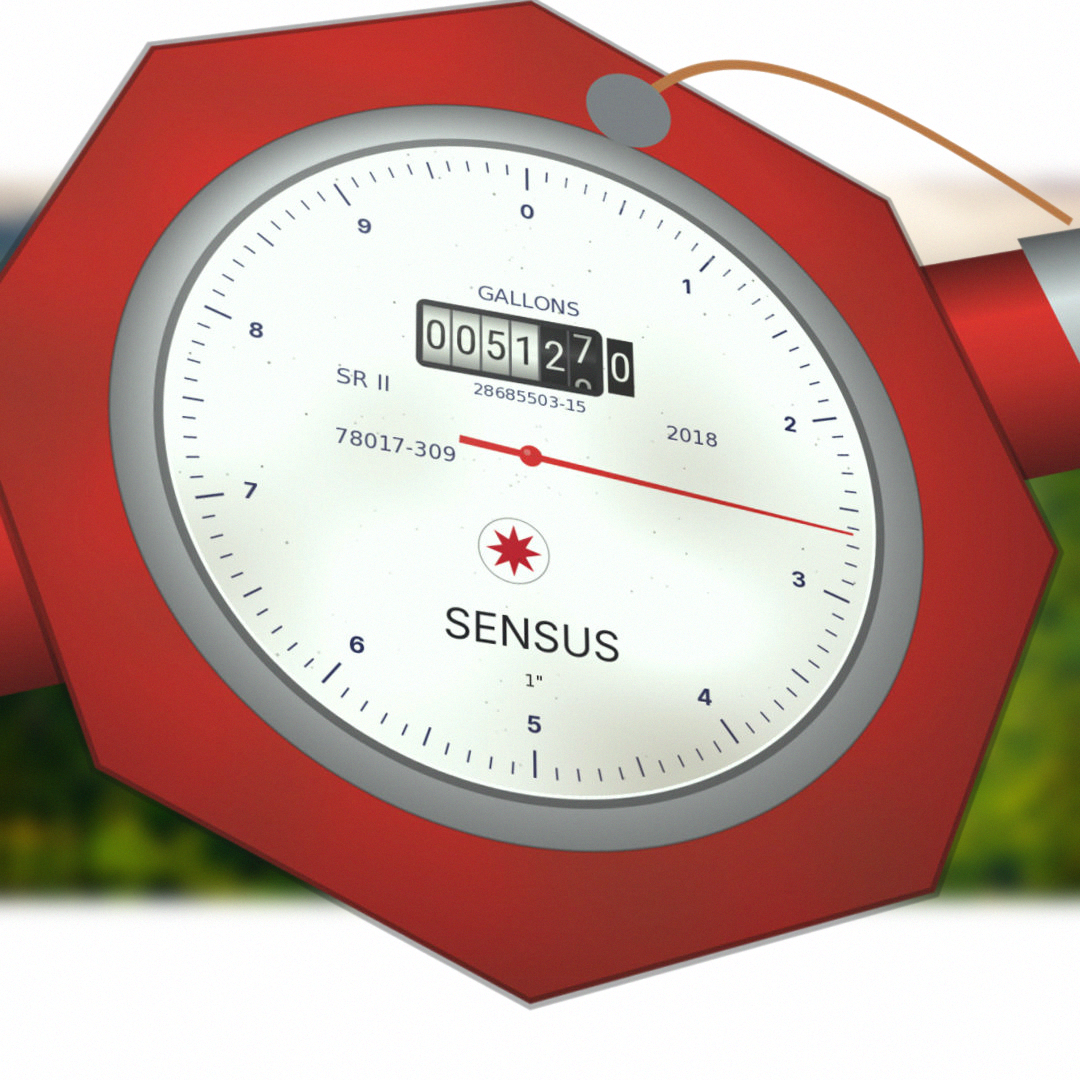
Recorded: 51272.6 (gal)
